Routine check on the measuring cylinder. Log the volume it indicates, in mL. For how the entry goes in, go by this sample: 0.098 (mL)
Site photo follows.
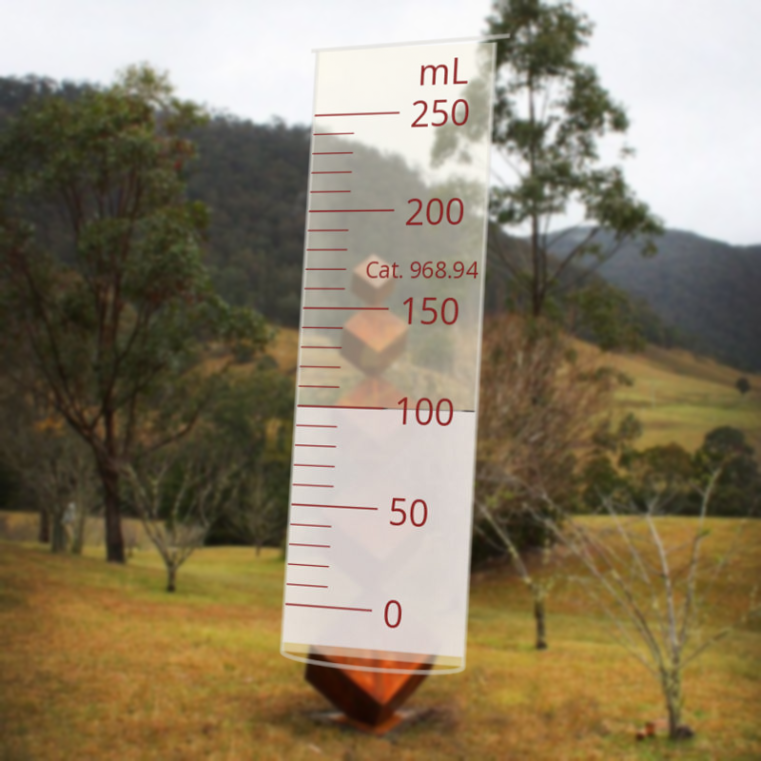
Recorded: 100 (mL)
